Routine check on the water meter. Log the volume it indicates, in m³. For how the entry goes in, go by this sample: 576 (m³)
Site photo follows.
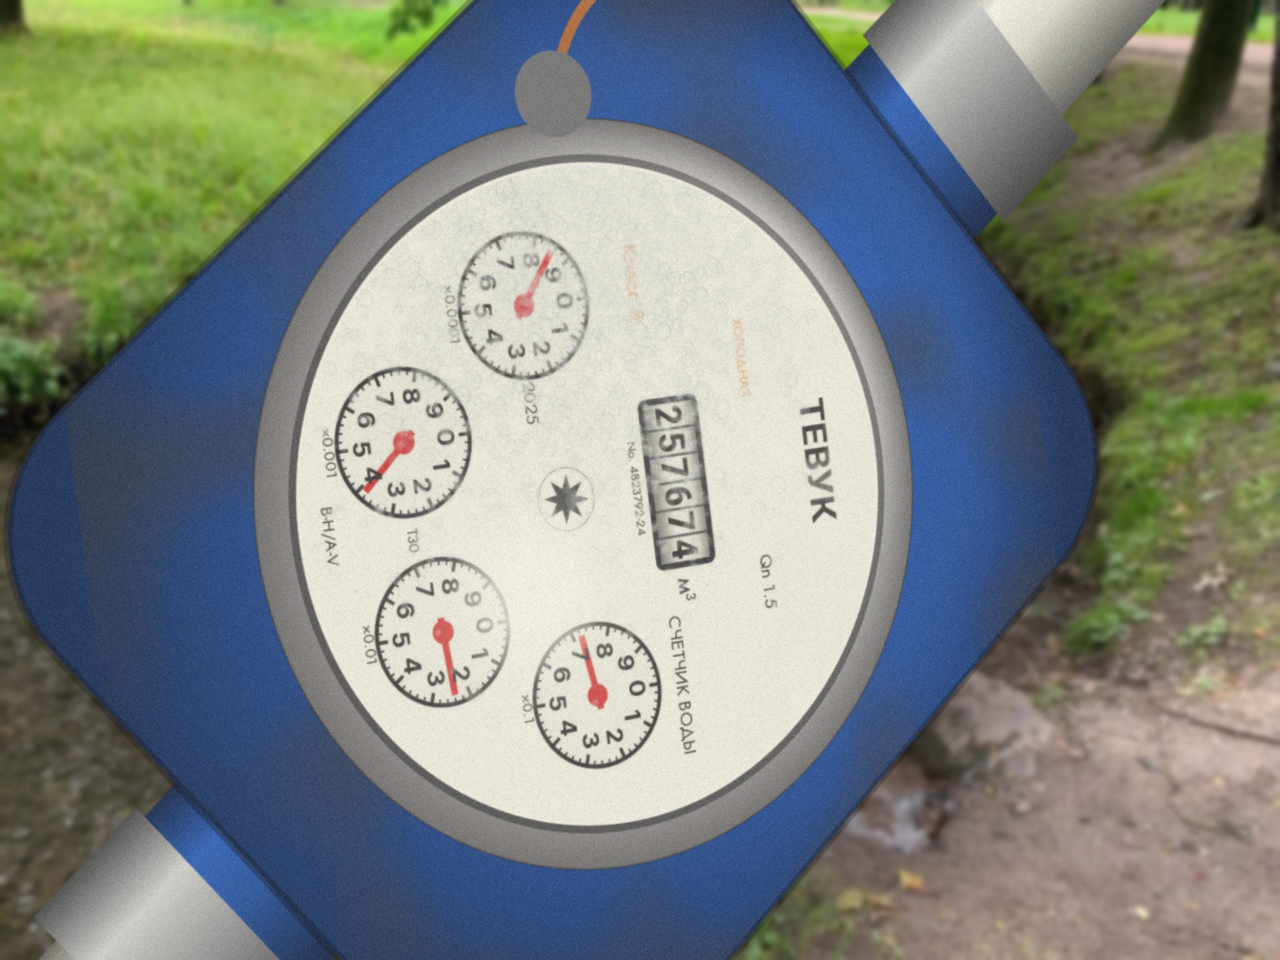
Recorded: 257674.7238 (m³)
